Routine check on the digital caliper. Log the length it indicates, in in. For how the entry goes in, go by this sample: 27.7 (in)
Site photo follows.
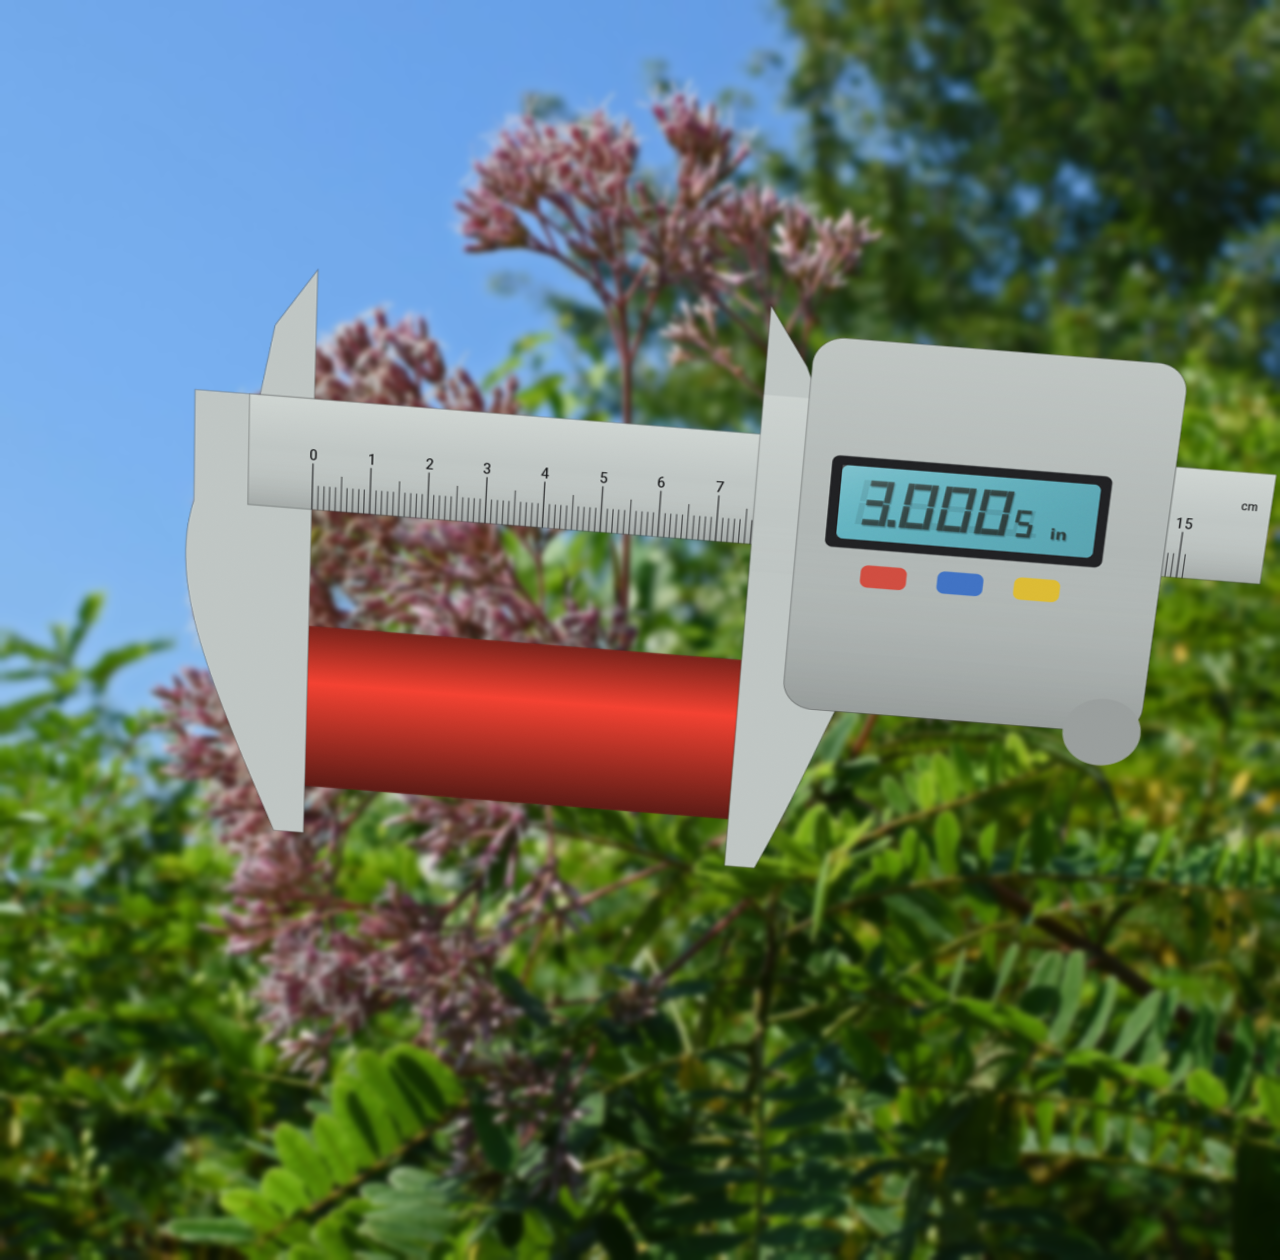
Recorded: 3.0005 (in)
